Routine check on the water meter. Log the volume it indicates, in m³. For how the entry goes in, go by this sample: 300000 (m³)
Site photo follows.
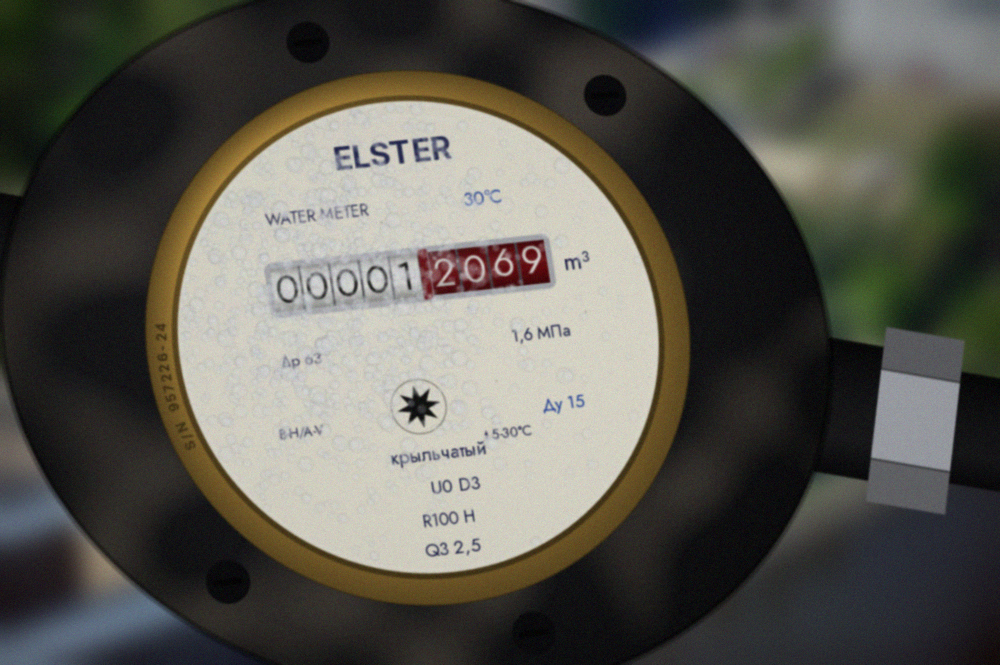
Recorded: 1.2069 (m³)
